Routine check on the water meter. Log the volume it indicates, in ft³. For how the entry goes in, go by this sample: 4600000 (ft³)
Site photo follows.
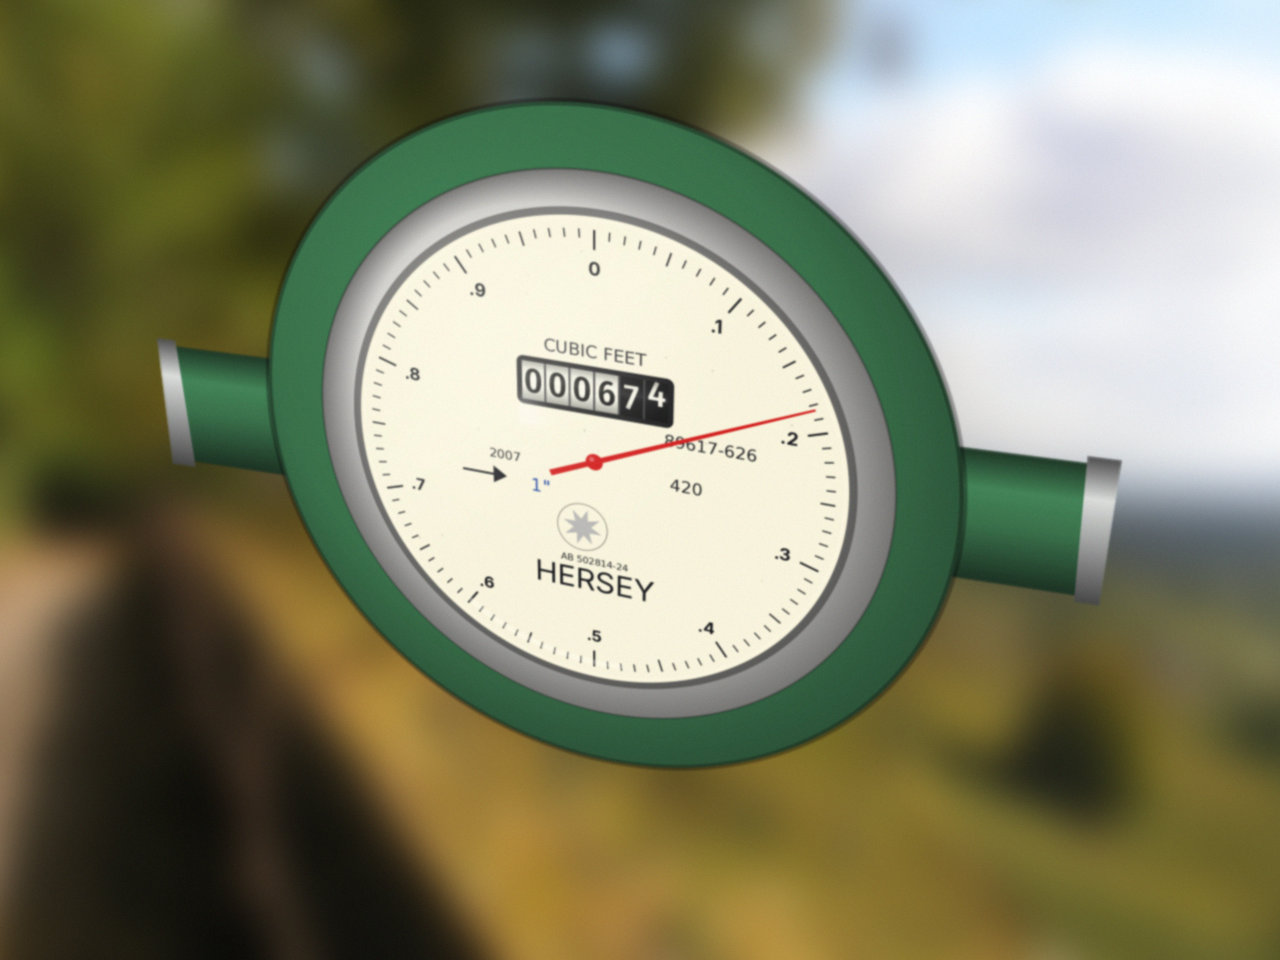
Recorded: 674.18 (ft³)
